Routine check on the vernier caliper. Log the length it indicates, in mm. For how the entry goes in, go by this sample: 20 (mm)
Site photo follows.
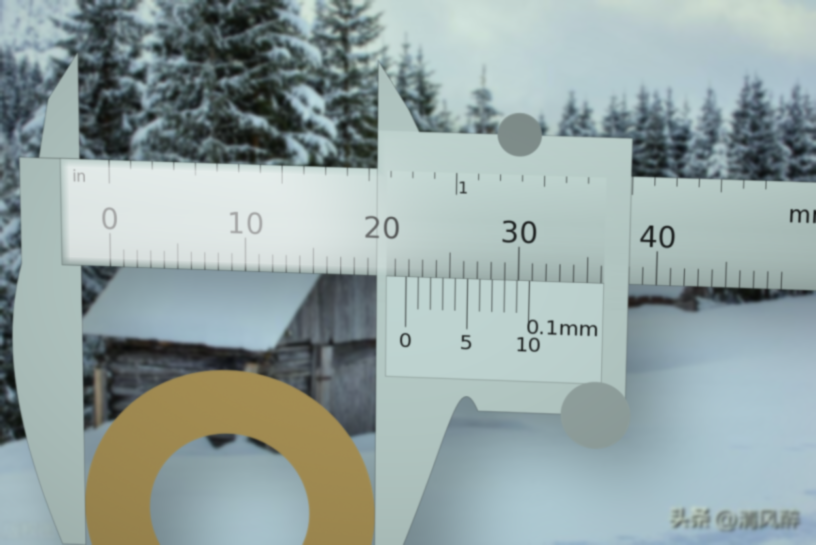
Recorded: 21.8 (mm)
